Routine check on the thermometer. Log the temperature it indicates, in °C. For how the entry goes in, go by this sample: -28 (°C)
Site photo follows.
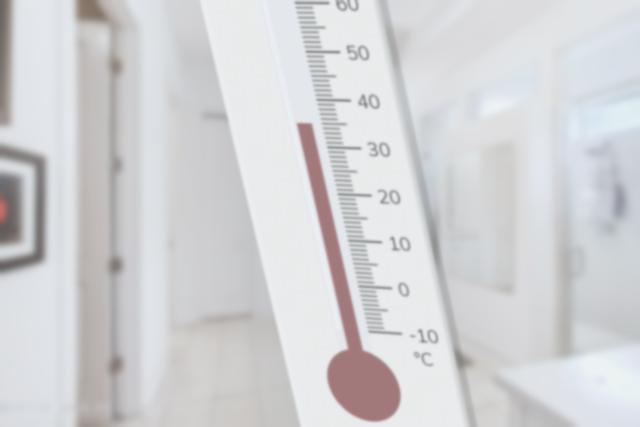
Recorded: 35 (°C)
